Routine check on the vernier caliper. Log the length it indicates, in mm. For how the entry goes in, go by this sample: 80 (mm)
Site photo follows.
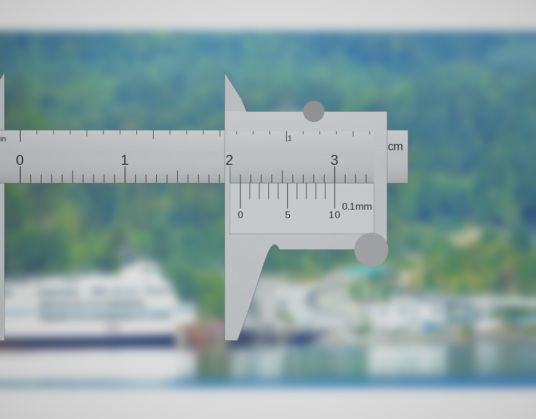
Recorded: 21.0 (mm)
